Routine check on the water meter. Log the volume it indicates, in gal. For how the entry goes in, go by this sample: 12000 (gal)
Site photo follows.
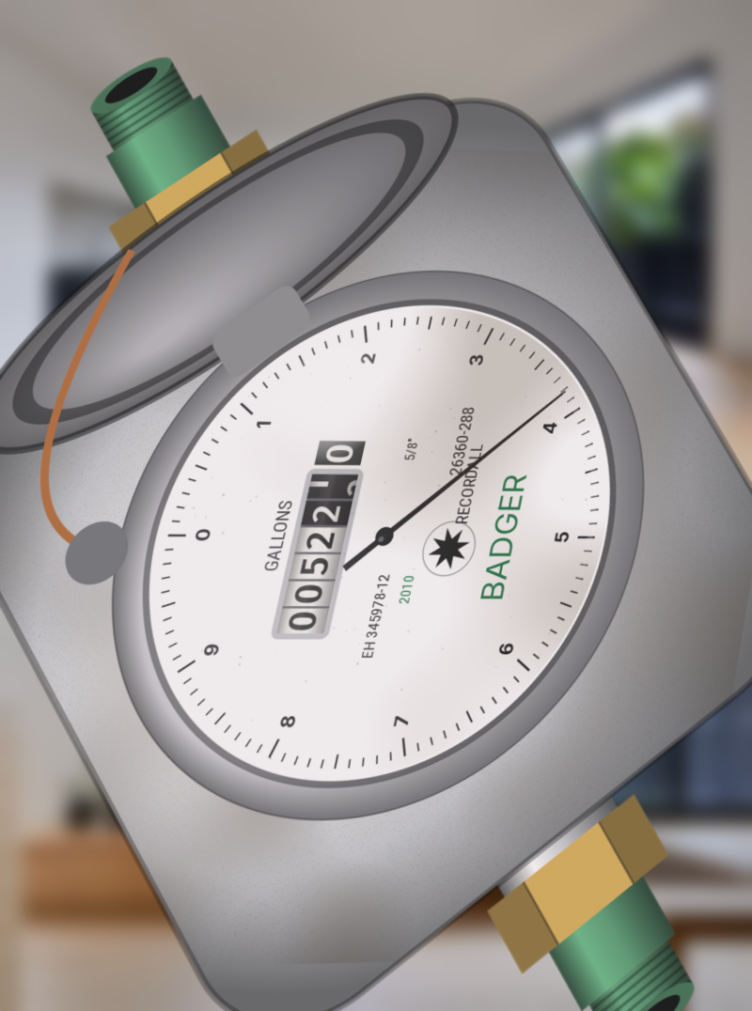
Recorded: 52213.8 (gal)
